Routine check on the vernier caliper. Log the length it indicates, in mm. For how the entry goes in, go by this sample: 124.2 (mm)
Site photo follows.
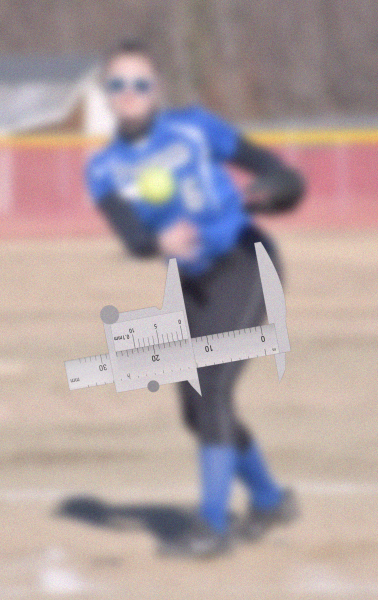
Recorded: 14.4 (mm)
